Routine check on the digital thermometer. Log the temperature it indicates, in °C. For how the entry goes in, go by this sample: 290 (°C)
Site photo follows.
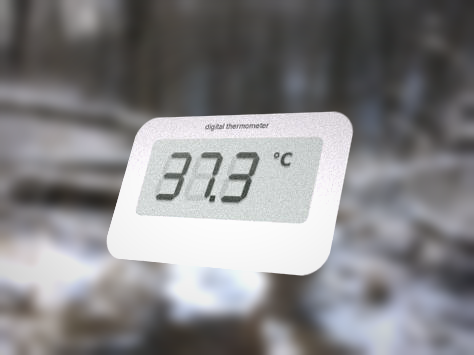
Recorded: 37.3 (°C)
